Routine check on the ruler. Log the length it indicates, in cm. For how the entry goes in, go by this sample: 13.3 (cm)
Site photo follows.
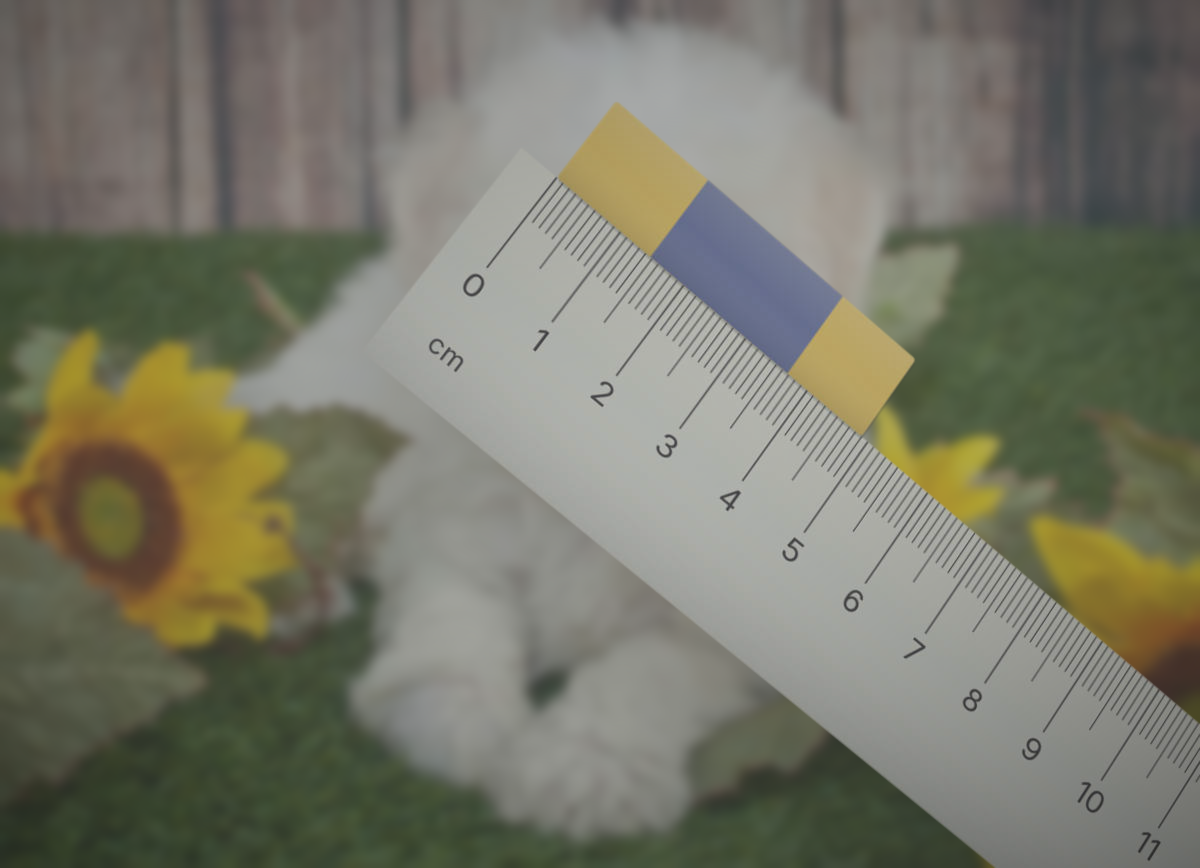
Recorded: 4.9 (cm)
